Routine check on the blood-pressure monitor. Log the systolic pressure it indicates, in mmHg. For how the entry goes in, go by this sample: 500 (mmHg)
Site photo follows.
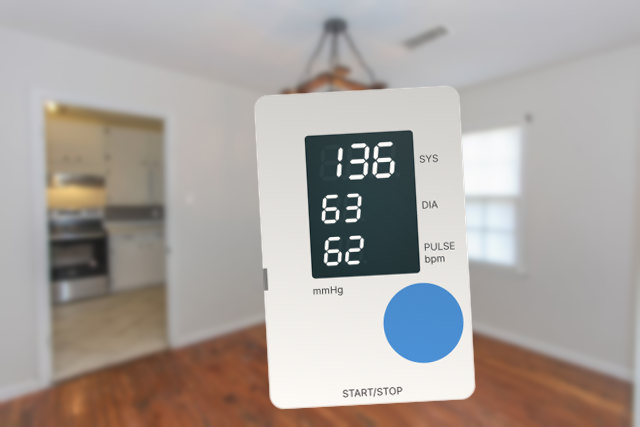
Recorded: 136 (mmHg)
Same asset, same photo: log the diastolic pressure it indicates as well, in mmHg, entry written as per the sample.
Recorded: 63 (mmHg)
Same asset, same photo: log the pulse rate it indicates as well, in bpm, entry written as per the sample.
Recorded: 62 (bpm)
